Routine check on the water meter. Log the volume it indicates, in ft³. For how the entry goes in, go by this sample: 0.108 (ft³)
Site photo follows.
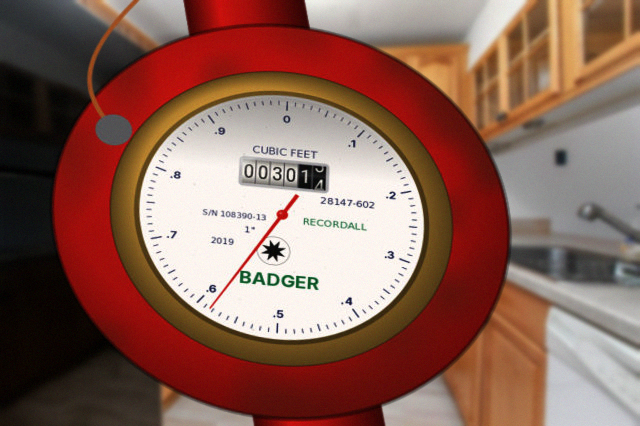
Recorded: 3013.58 (ft³)
